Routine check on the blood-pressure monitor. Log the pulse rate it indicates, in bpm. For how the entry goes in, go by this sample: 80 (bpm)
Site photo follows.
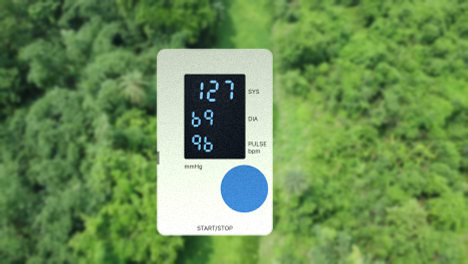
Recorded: 96 (bpm)
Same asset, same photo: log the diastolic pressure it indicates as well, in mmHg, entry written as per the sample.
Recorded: 69 (mmHg)
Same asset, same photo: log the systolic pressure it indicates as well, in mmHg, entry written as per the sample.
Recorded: 127 (mmHg)
